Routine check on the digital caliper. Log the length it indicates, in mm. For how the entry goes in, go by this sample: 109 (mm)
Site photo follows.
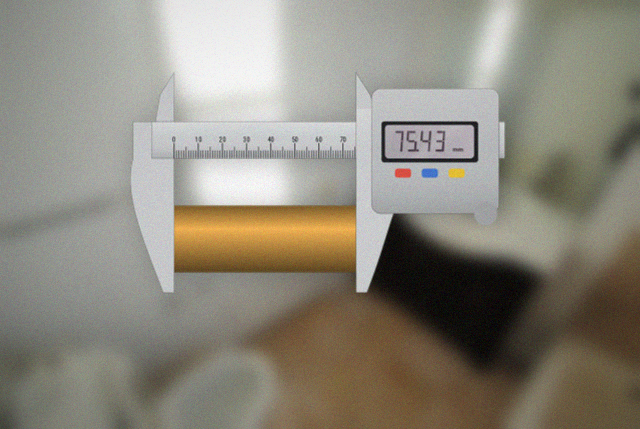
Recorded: 75.43 (mm)
